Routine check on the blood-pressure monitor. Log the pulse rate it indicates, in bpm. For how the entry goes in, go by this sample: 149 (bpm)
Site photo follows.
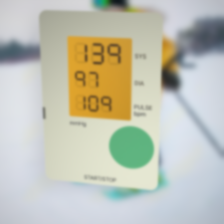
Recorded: 109 (bpm)
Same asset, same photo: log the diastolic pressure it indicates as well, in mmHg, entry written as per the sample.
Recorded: 97 (mmHg)
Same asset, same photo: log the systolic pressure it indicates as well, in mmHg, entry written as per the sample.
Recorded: 139 (mmHg)
